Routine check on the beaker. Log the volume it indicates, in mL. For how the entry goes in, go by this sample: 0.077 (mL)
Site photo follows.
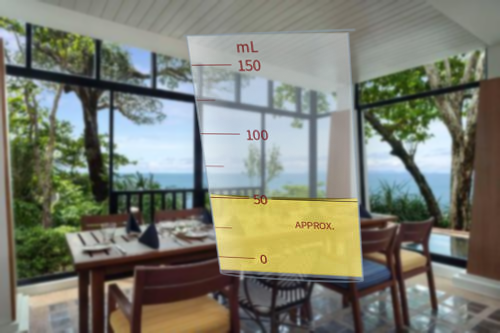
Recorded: 50 (mL)
